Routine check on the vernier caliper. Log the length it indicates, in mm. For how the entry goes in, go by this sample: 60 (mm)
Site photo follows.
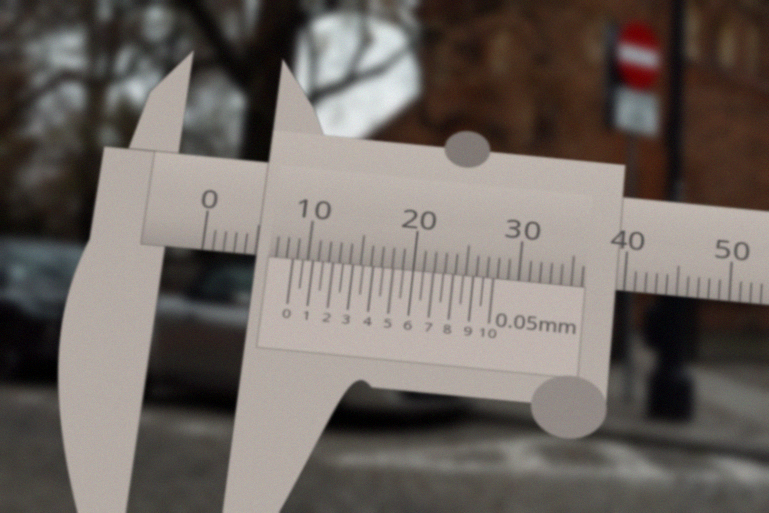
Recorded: 8.6 (mm)
